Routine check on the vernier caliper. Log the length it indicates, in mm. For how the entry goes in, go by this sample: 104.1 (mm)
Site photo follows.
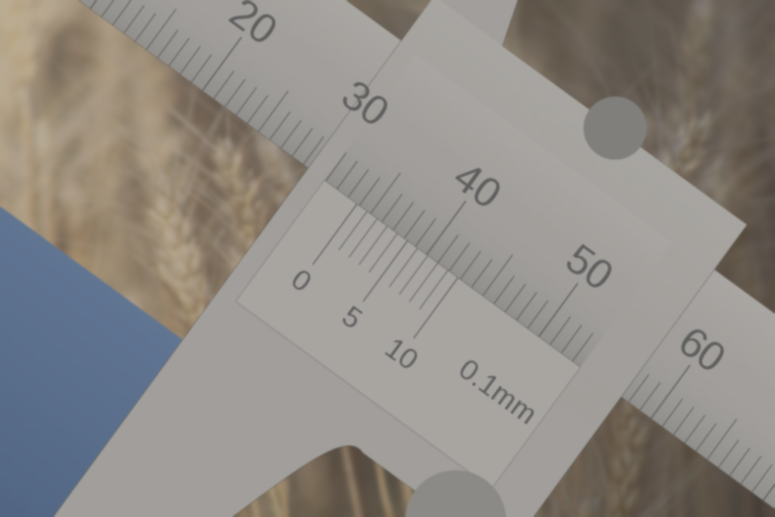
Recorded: 33.8 (mm)
